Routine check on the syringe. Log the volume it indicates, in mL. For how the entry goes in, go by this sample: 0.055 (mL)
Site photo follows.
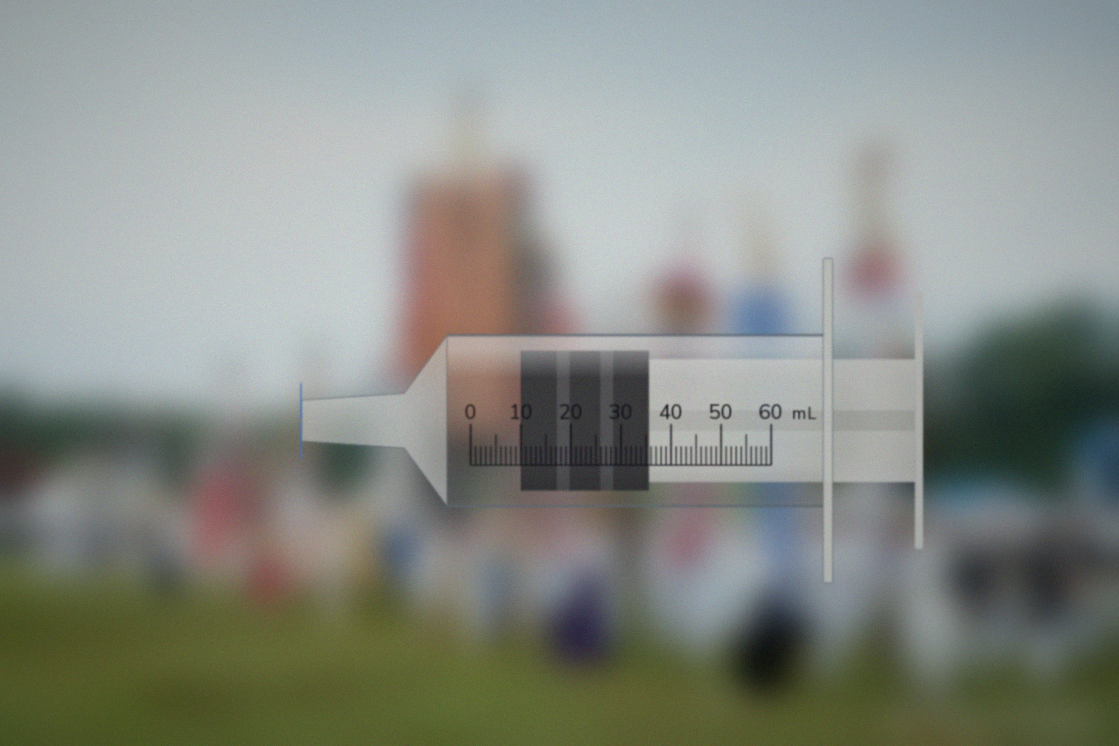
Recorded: 10 (mL)
